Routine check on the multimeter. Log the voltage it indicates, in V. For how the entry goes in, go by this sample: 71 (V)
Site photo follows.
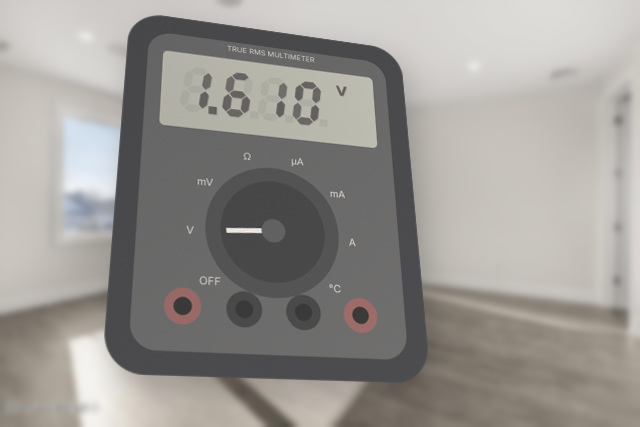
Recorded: 1.610 (V)
